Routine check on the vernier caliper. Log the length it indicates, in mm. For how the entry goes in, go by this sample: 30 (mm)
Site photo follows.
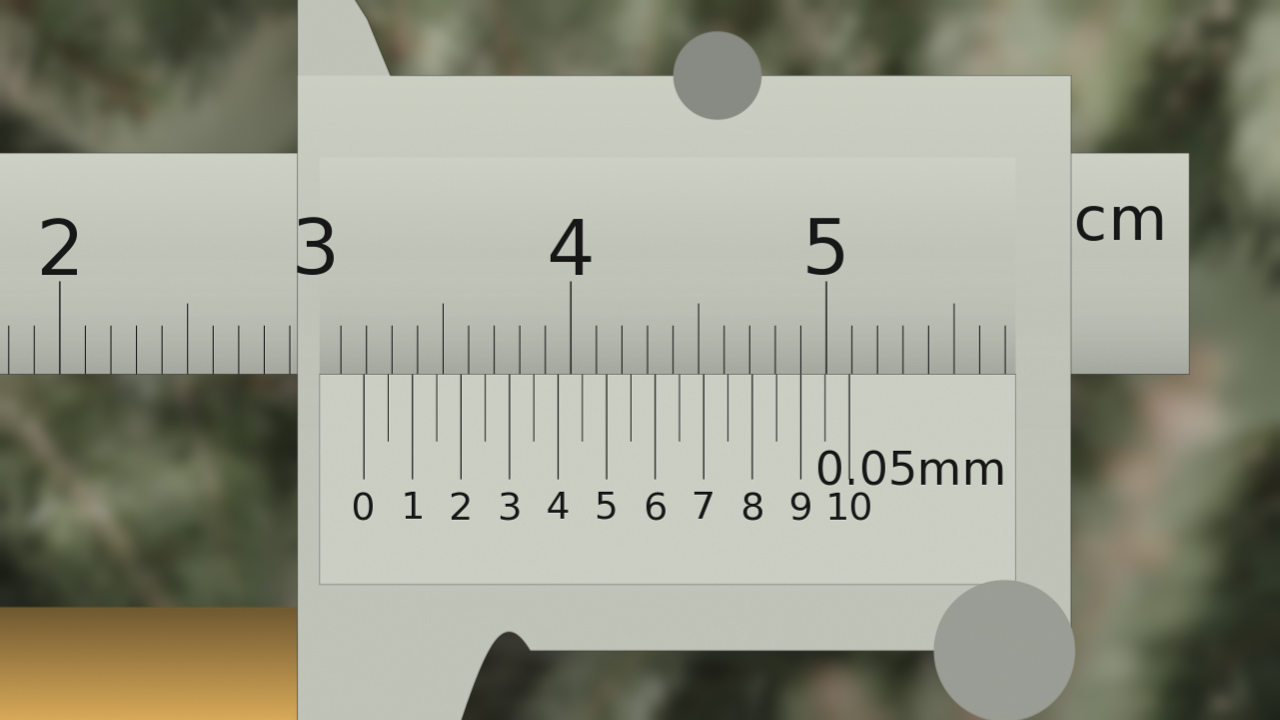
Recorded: 31.90 (mm)
